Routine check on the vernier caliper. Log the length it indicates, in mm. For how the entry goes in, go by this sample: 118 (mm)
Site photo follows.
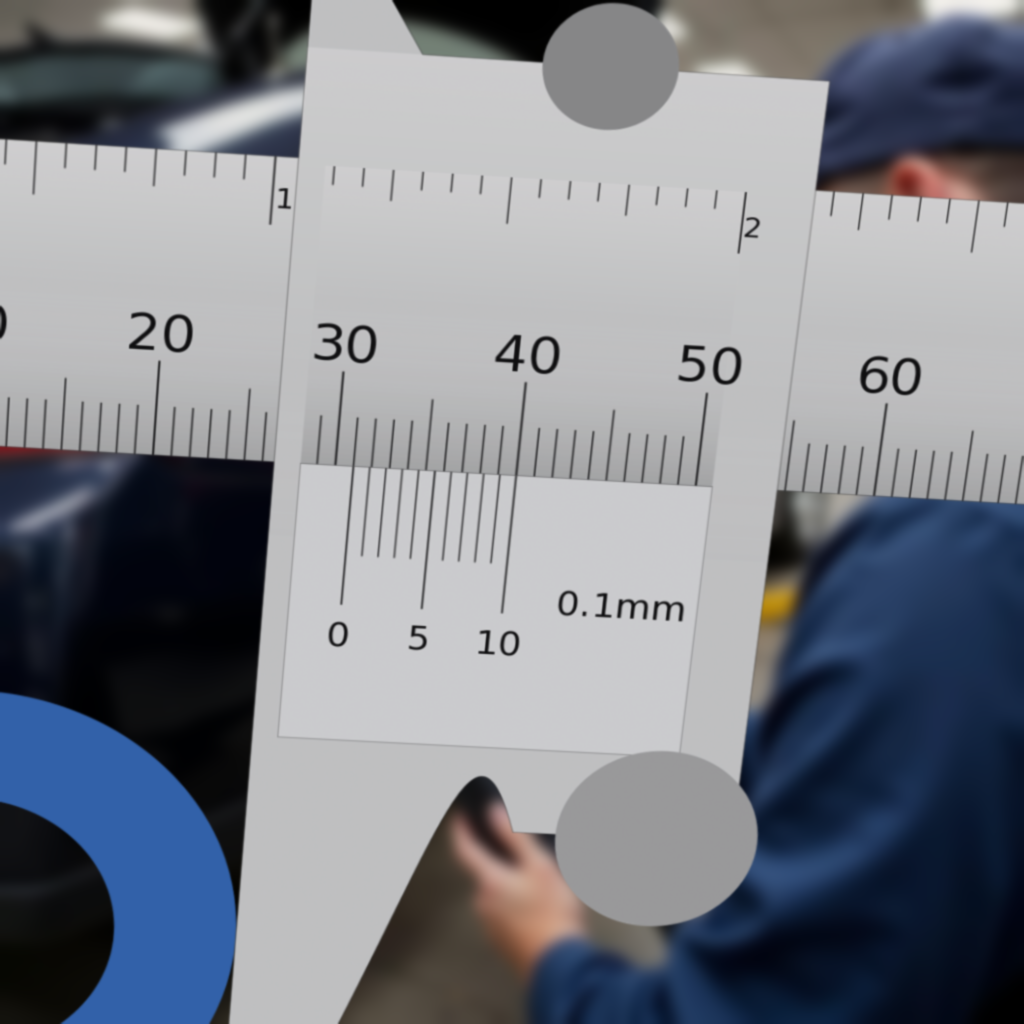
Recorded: 31.0 (mm)
